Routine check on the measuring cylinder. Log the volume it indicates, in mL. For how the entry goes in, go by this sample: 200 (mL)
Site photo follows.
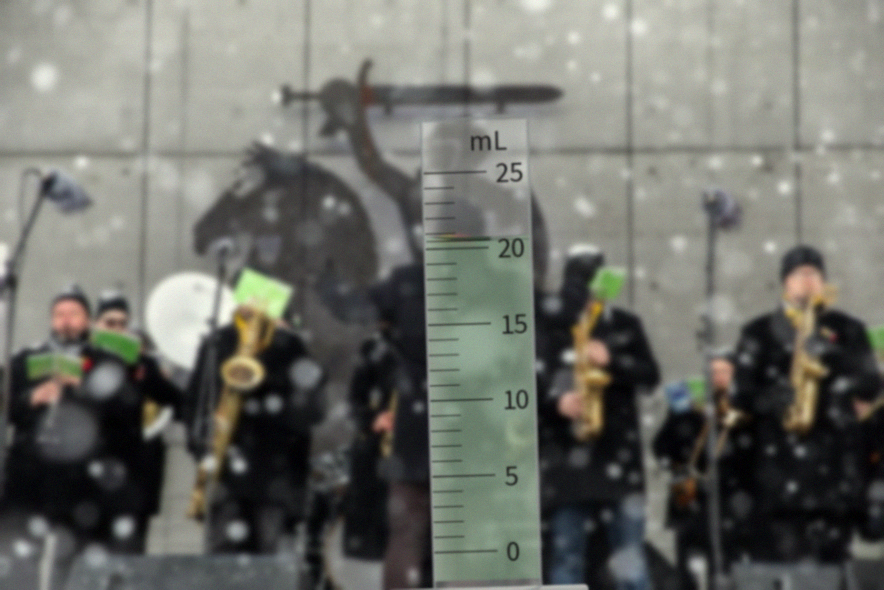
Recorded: 20.5 (mL)
